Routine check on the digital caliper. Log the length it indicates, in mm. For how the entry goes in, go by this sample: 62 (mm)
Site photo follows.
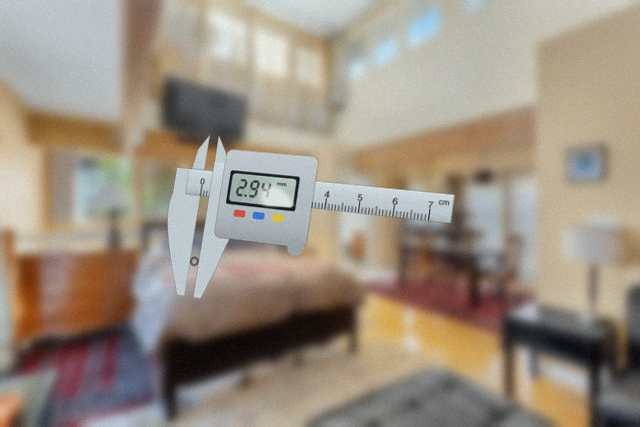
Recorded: 2.94 (mm)
